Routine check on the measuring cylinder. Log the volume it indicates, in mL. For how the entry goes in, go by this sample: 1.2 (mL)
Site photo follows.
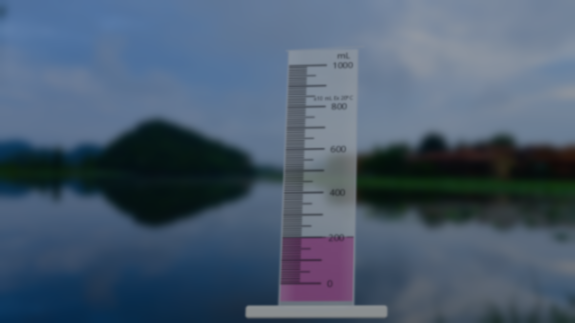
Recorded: 200 (mL)
